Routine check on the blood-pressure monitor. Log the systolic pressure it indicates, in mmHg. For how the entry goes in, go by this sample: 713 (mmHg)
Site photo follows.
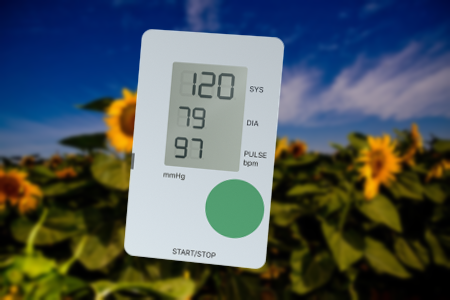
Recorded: 120 (mmHg)
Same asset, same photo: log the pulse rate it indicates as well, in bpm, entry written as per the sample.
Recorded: 97 (bpm)
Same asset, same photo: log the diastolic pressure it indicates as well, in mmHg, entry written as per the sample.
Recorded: 79 (mmHg)
